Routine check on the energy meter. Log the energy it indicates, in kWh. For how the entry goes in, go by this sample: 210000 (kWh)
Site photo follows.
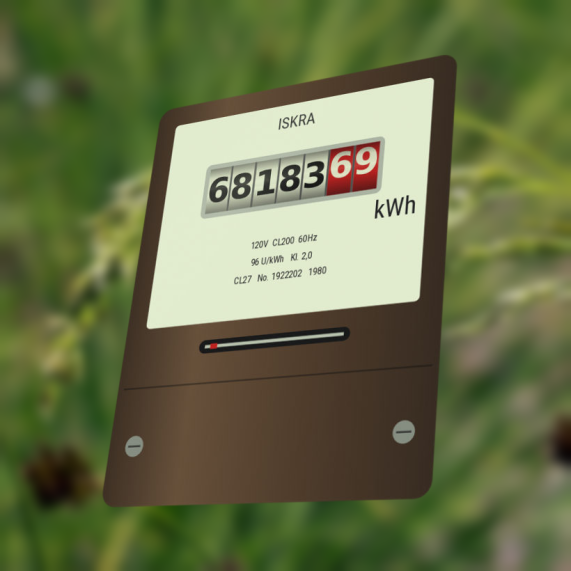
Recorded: 68183.69 (kWh)
